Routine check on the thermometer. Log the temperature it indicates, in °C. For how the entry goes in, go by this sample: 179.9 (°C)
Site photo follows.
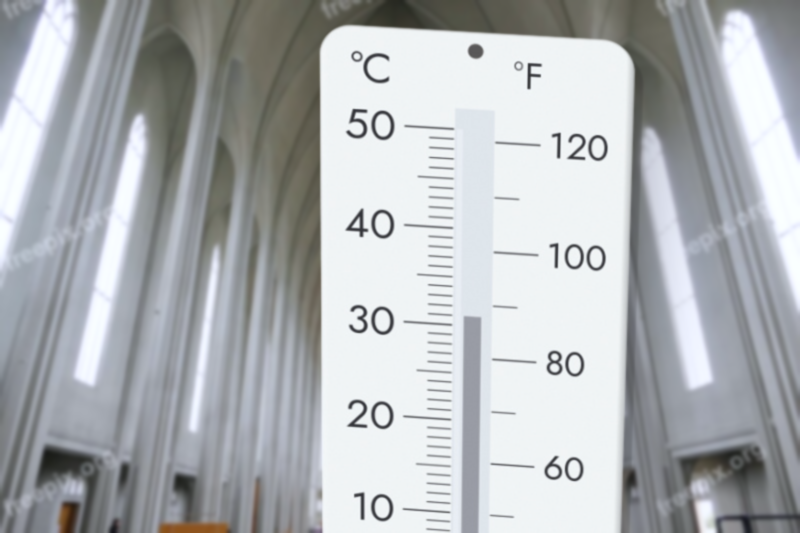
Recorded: 31 (°C)
